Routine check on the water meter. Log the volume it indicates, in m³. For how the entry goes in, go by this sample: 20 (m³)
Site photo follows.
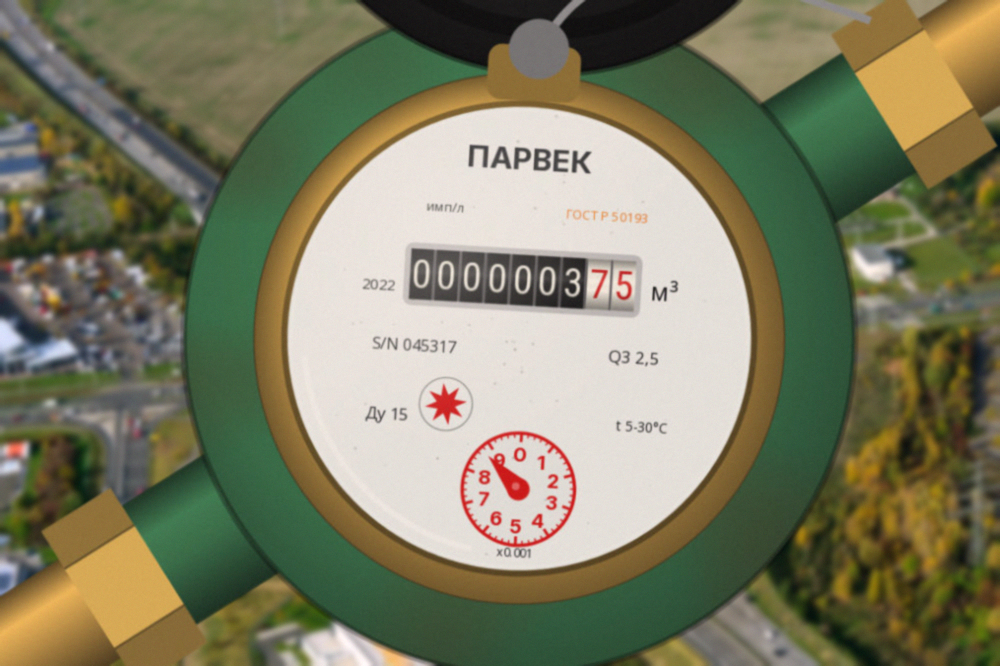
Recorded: 3.758 (m³)
